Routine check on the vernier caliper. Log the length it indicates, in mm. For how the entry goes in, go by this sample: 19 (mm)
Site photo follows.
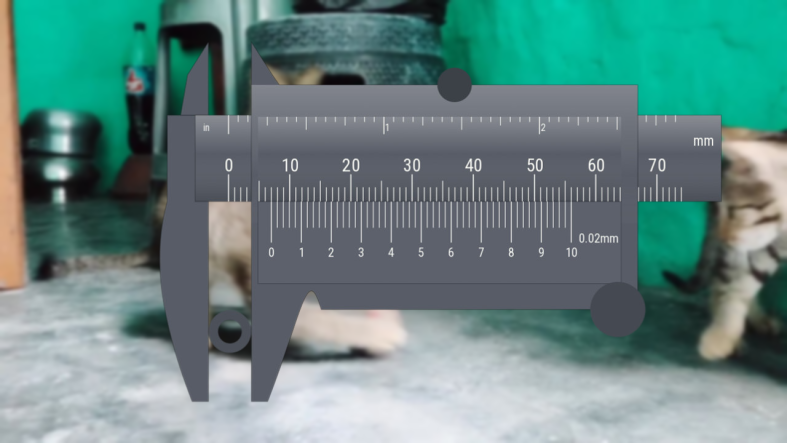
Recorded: 7.0 (mm)
